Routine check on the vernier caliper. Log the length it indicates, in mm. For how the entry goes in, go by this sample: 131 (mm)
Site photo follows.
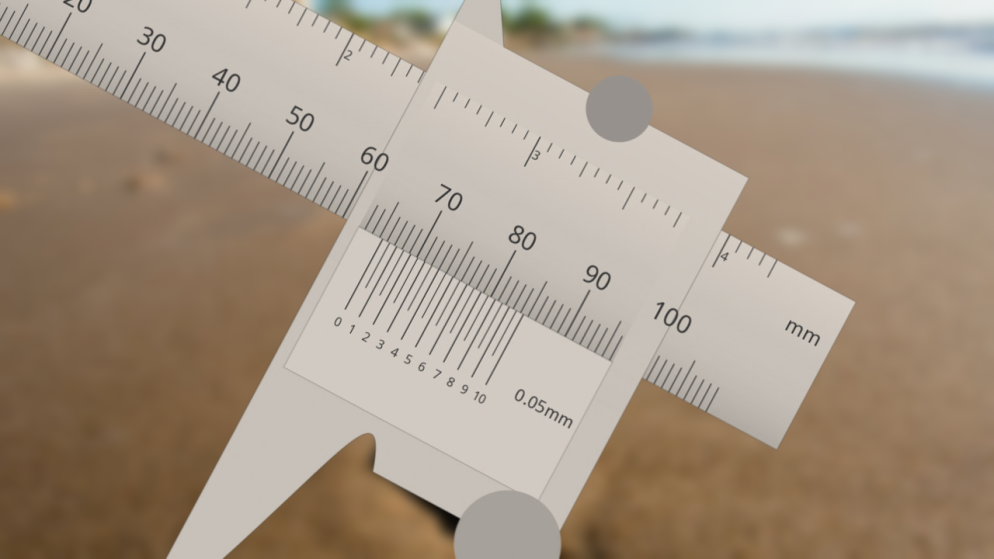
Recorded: 65.4 (mm)
